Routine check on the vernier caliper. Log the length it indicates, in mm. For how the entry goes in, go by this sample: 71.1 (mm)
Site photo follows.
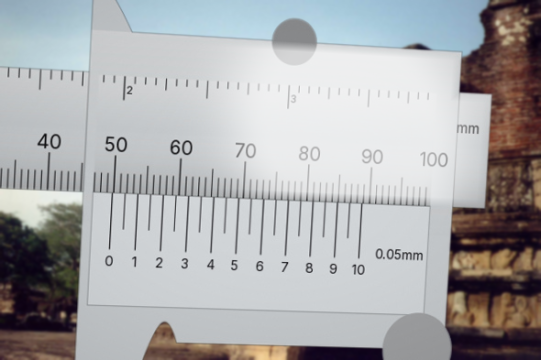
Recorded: 49.8 (mm)
